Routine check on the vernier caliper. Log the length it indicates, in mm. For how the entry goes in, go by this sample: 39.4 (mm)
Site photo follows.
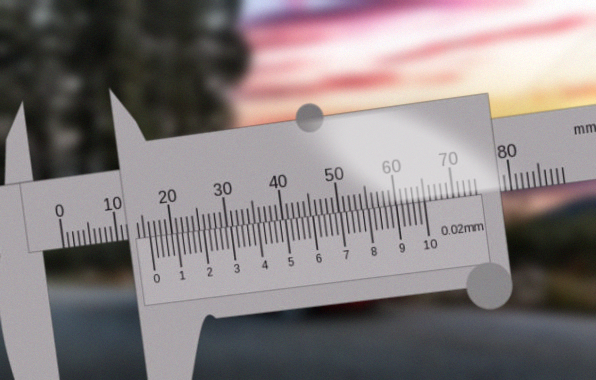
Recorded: 16.0 (mm)
